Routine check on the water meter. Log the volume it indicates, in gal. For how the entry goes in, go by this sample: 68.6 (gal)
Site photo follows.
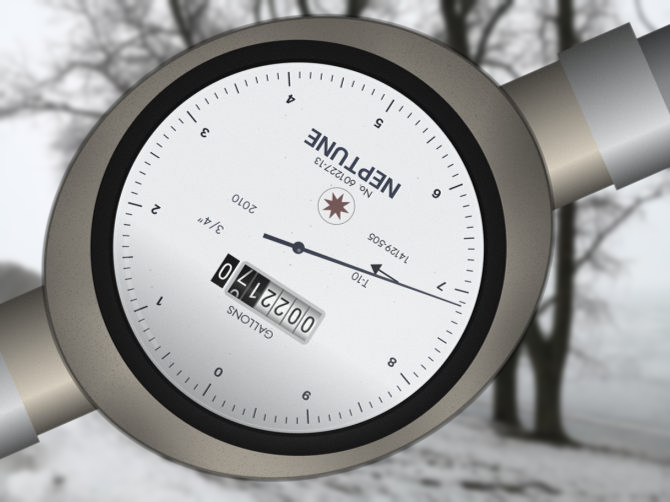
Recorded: 22167.1 (gal)
